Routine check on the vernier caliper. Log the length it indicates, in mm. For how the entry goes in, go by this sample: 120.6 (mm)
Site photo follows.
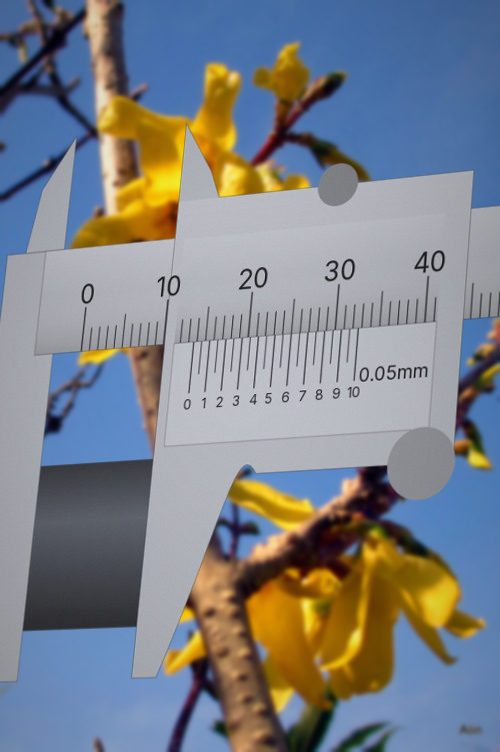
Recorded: 13.6 (mm)
